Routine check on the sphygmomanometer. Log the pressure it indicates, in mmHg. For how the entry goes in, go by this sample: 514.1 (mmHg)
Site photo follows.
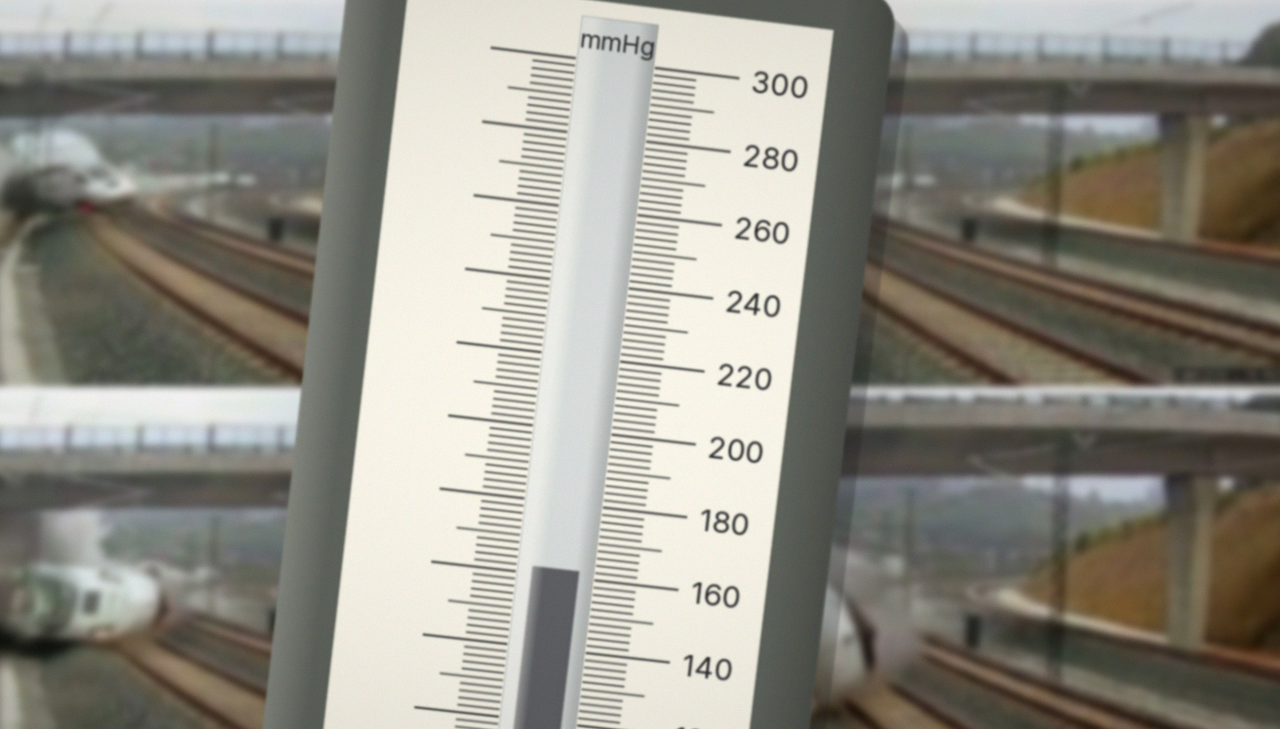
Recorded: 162 (mmHg)
